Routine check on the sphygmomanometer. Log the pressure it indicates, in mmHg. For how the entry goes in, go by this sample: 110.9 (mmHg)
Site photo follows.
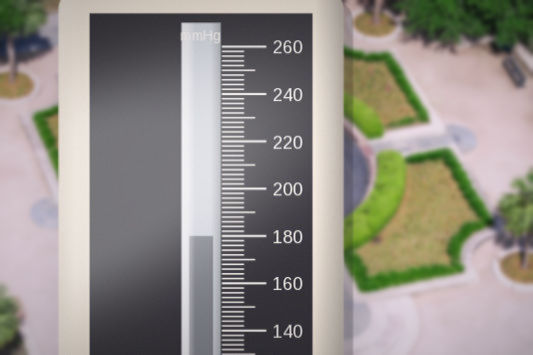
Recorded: 180 (mmHg)
